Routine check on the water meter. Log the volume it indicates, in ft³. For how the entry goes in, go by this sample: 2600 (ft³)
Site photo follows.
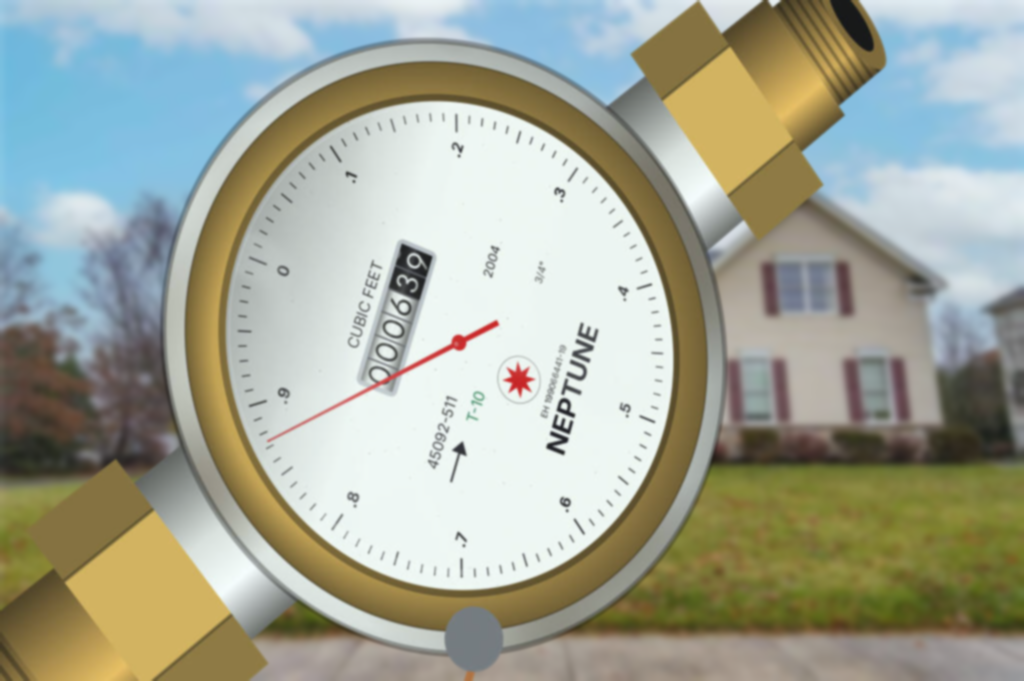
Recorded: 638.87 (ft³)
